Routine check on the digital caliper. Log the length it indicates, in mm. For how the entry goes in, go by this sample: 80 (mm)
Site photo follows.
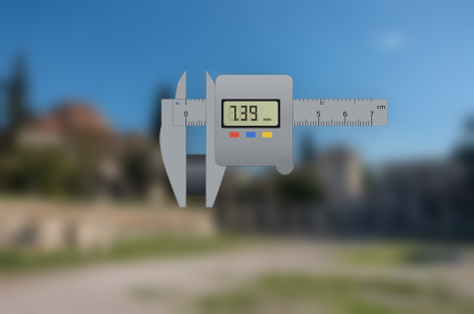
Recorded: 7.39 (mm)
